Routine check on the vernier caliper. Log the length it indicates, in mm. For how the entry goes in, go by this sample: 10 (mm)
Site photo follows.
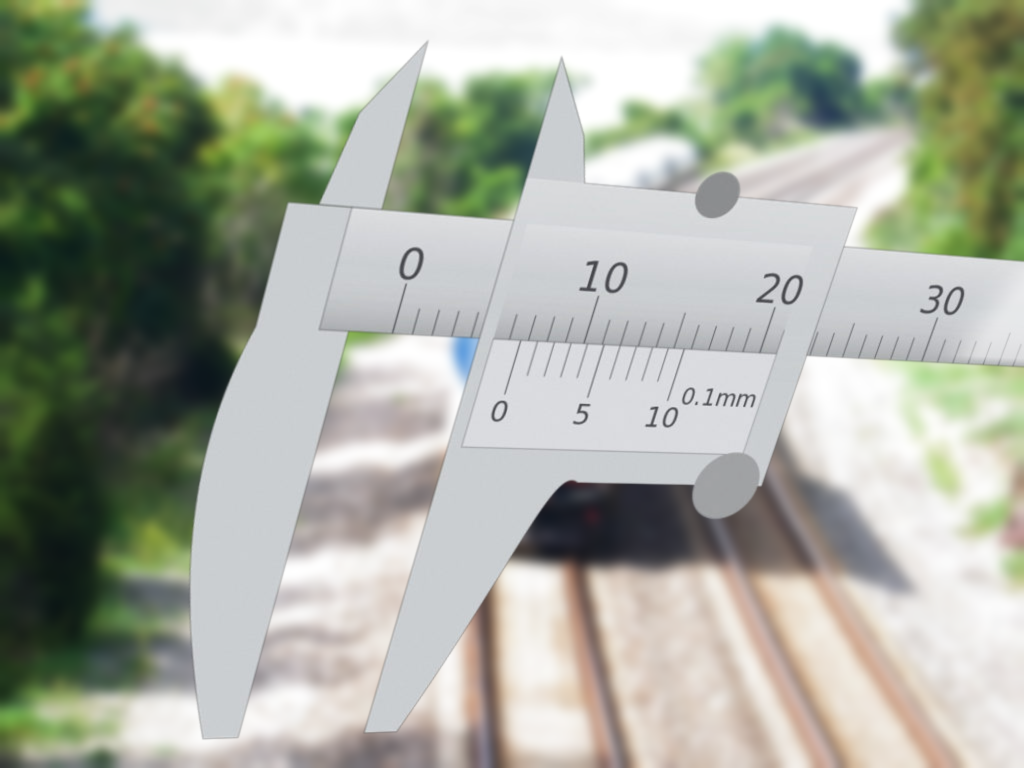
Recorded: 6.6 (mm)
